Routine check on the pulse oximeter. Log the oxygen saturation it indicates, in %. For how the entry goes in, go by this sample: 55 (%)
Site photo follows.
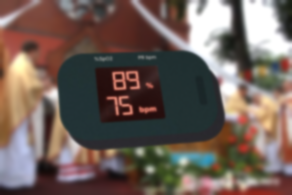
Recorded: 89 (%)
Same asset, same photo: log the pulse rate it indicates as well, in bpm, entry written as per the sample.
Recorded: 75 (bpm)
